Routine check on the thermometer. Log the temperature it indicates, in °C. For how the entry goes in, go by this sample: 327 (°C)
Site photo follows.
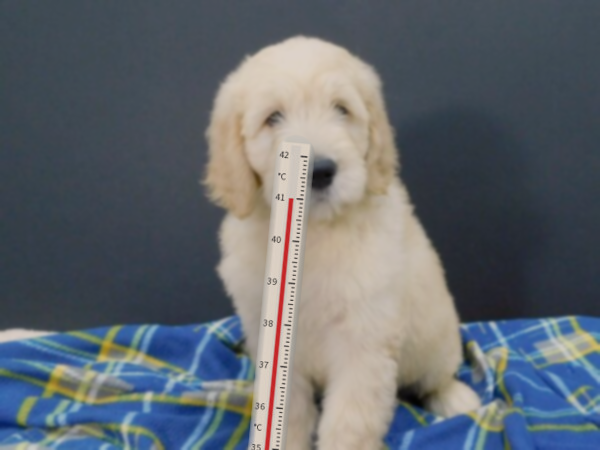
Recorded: 41 (°C)
